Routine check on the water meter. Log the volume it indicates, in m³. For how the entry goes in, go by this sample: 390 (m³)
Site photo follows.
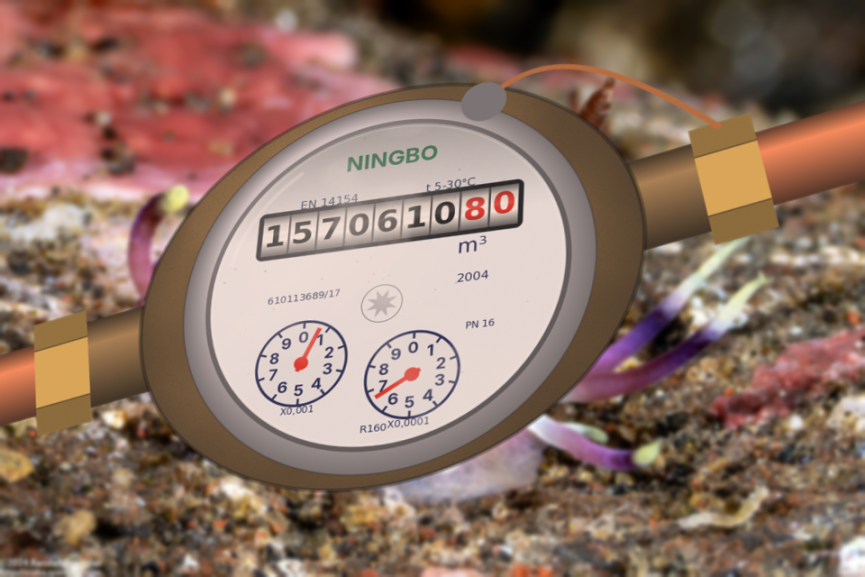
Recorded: 1570610.8006 (m³)
